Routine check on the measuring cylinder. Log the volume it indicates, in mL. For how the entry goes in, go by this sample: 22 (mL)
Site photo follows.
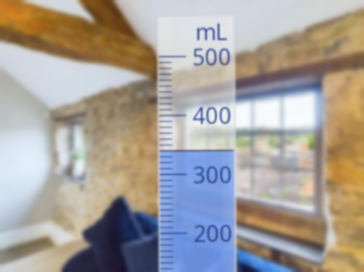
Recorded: 340 (mL)
